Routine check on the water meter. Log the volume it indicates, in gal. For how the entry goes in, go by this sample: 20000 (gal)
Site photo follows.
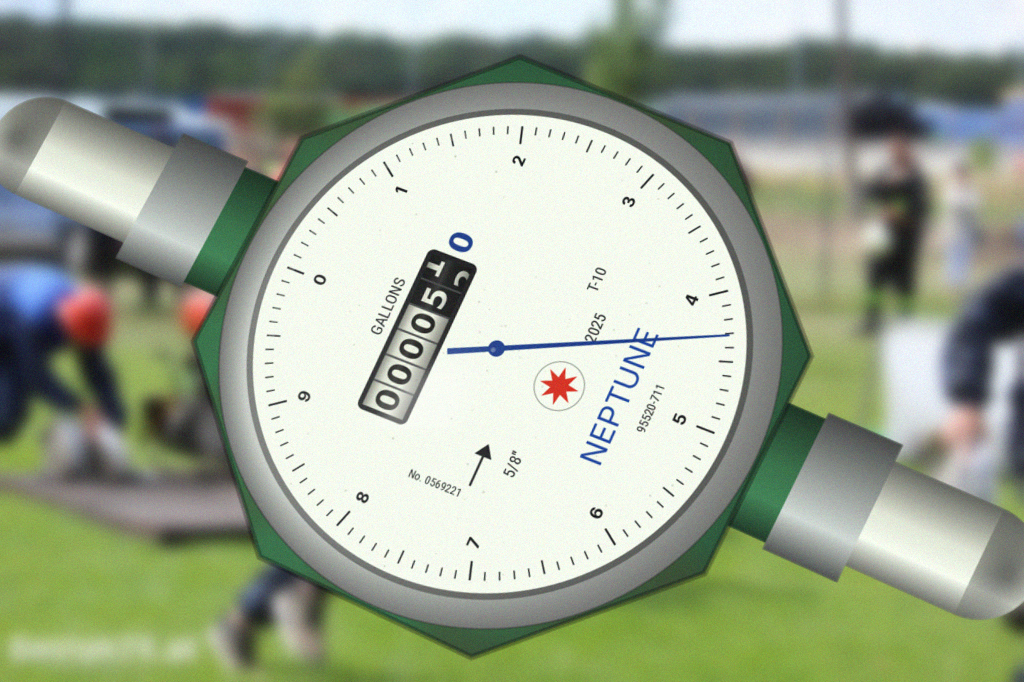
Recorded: 514.3 (gal)
